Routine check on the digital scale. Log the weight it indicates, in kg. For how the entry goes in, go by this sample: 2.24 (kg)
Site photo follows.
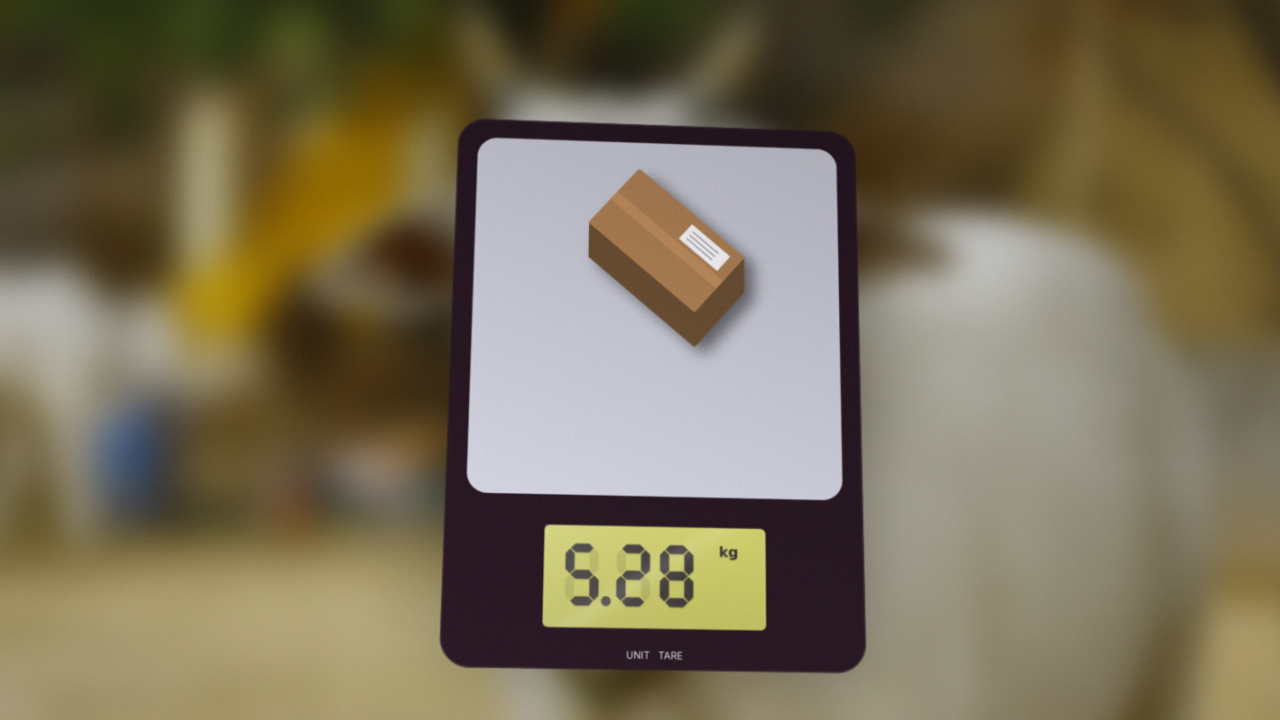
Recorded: 5.28 (kg)
